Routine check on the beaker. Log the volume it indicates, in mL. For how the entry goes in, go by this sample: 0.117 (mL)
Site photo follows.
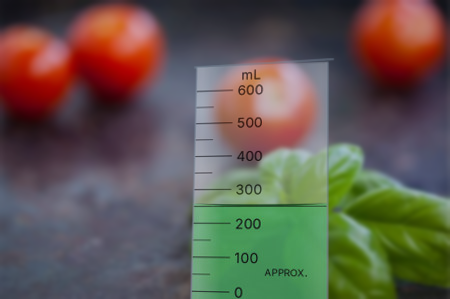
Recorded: 250 (mL)
